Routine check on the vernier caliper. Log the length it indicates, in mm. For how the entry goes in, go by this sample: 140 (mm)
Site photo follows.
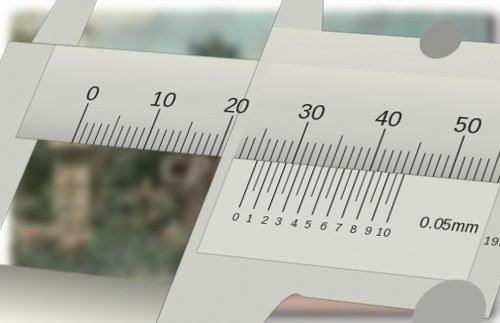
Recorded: 25.4 (mm)
